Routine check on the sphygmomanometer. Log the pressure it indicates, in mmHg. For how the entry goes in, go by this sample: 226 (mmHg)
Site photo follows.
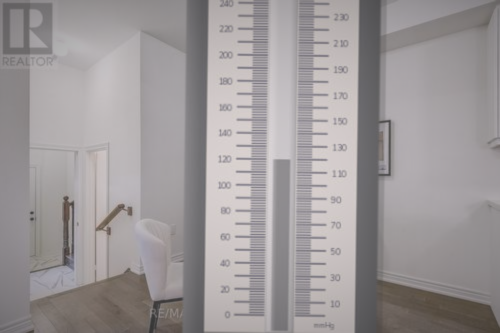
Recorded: 120 (mmHg)
